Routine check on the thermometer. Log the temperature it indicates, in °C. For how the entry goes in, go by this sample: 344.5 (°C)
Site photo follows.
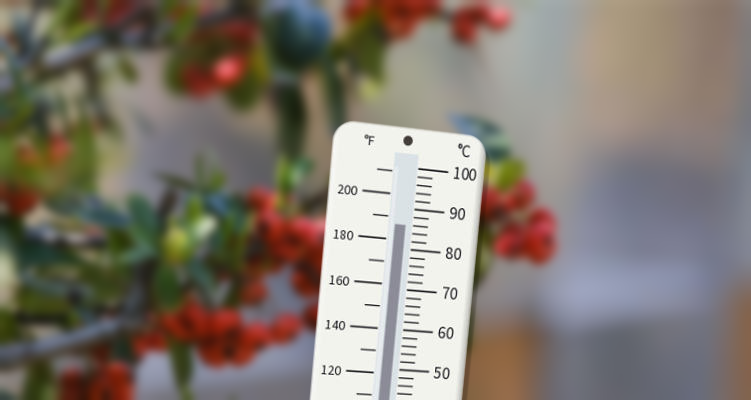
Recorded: 86 (°C)
